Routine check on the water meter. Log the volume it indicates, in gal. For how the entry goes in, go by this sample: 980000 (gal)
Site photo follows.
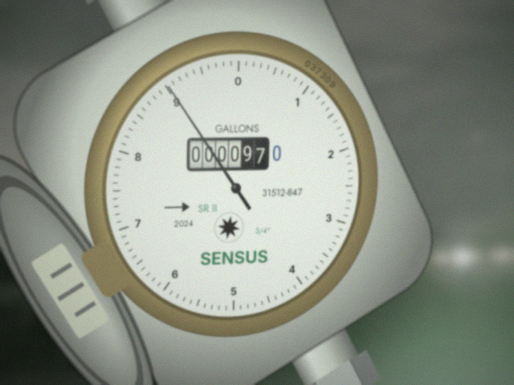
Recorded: 969.0 (gal)
